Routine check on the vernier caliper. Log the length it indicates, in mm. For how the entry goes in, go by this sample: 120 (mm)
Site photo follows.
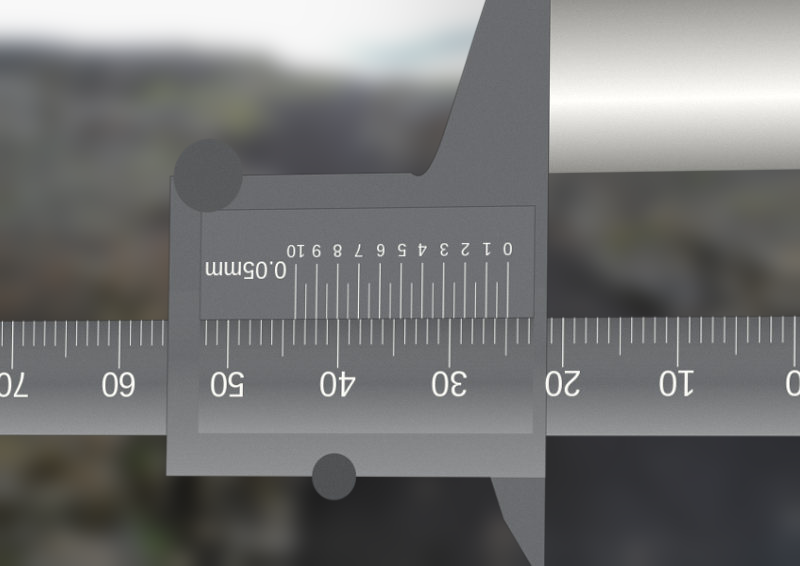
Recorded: 24.9 (mm)
